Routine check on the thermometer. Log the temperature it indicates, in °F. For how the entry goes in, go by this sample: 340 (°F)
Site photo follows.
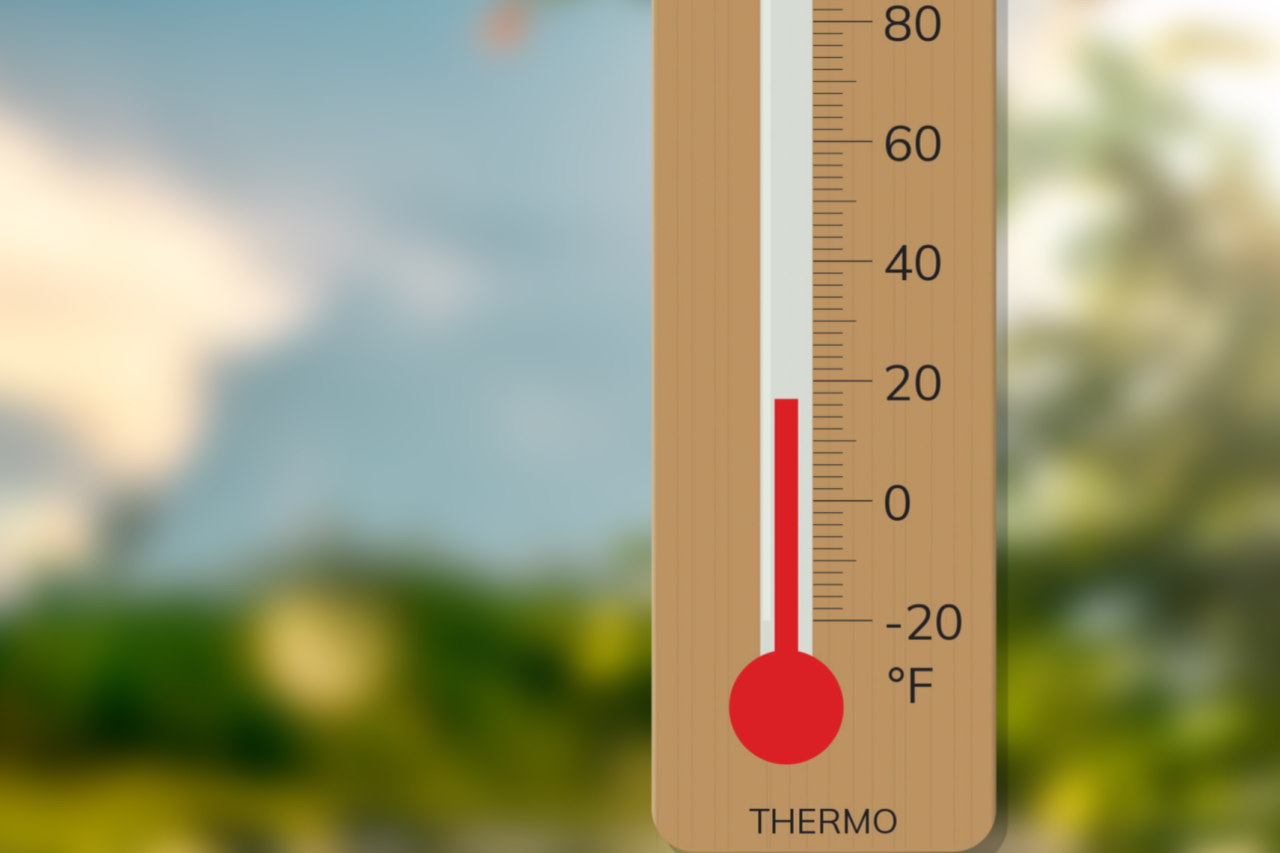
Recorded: 17 (°F)
